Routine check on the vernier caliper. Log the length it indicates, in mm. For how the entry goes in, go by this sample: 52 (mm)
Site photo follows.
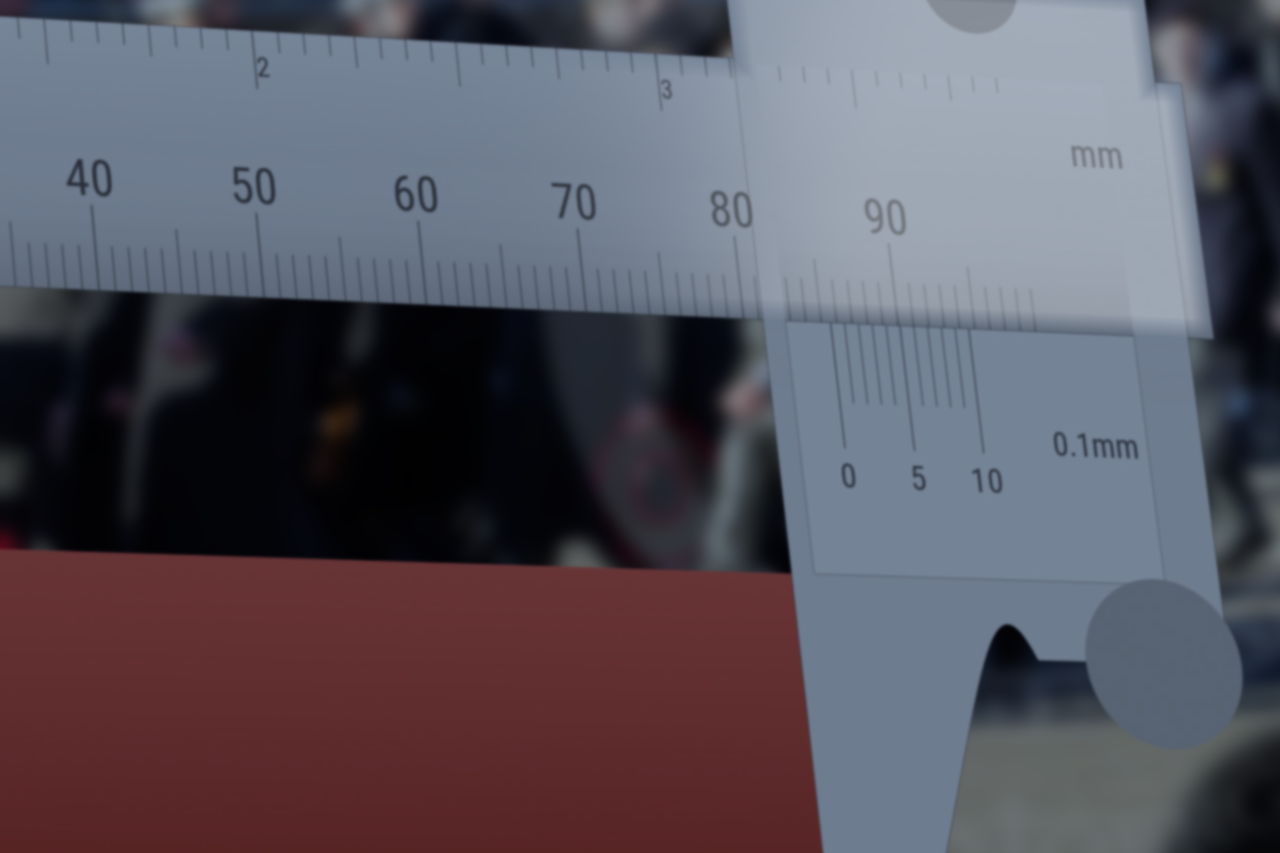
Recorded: 85.6 (mm)
